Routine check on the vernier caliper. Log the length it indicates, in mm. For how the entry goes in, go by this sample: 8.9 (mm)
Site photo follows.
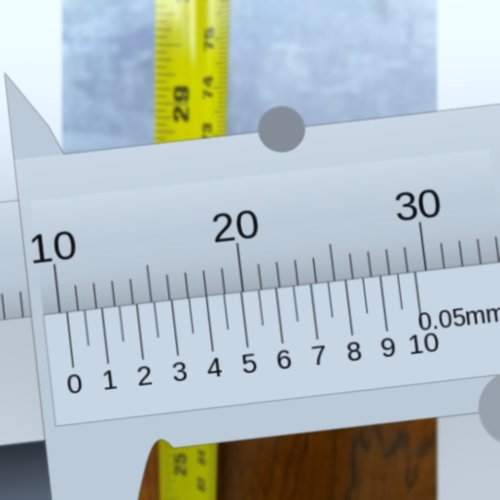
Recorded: 10.4 (mm)
